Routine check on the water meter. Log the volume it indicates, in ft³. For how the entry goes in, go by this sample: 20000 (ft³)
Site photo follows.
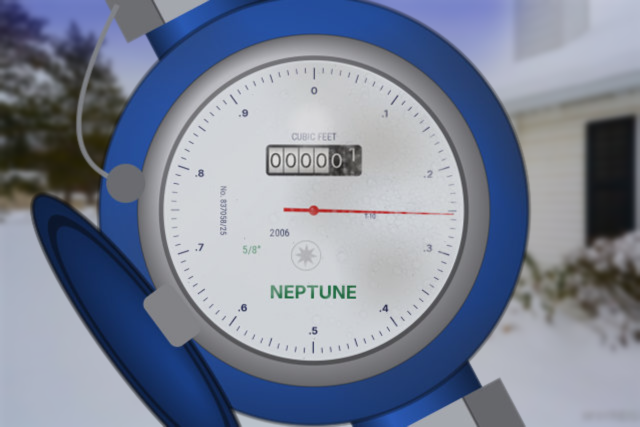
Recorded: 1.25 (ft³)
